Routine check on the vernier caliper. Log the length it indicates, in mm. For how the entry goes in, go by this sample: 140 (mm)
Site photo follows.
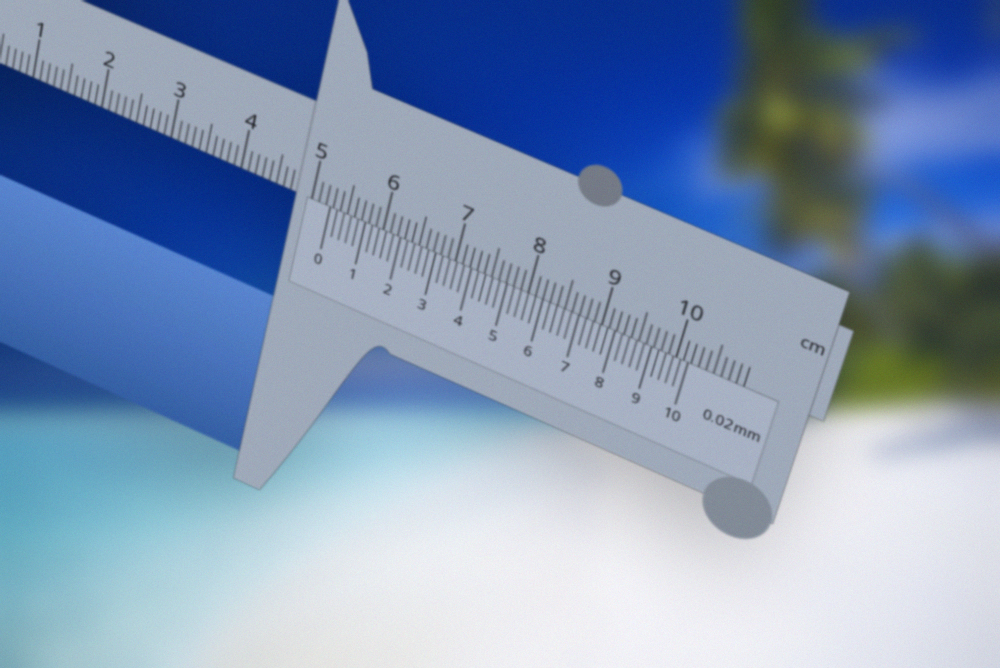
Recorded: 52.6 (mm)
